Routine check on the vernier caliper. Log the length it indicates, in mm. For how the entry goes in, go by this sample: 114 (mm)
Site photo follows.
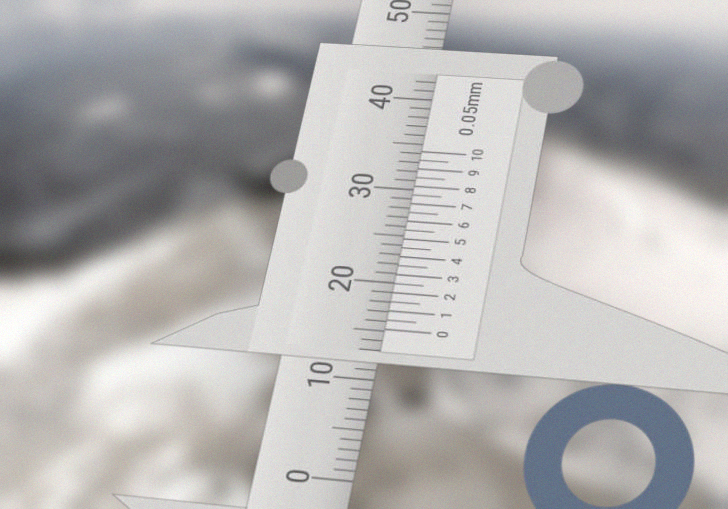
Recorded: 15.2 (mm)
